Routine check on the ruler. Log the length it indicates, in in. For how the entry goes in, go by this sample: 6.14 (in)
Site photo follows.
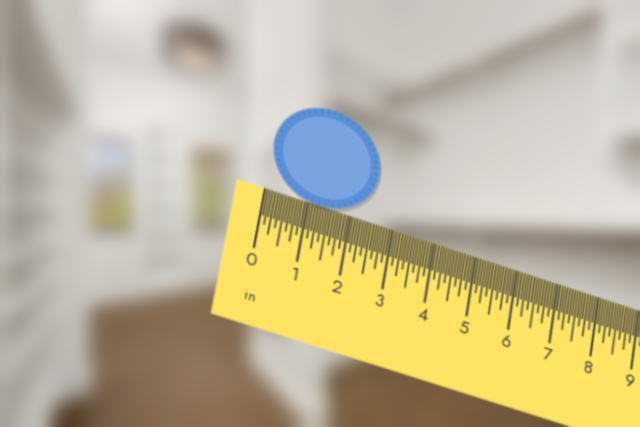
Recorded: 2.5 (in)
